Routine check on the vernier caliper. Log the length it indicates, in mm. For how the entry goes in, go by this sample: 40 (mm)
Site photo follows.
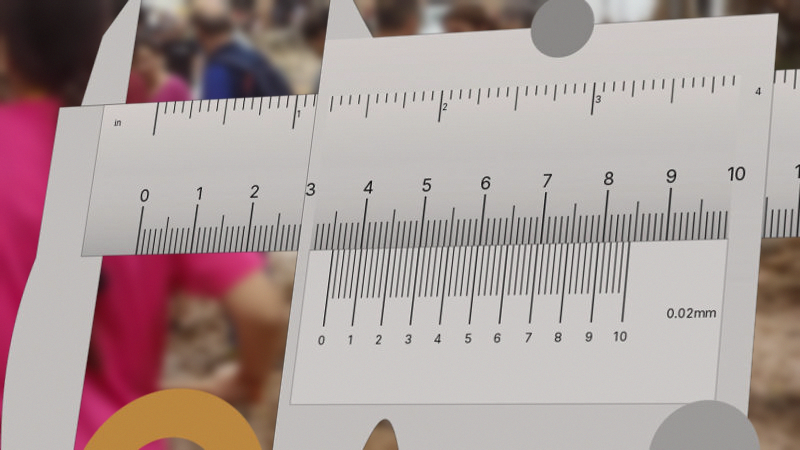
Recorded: 35.2 (mm)
